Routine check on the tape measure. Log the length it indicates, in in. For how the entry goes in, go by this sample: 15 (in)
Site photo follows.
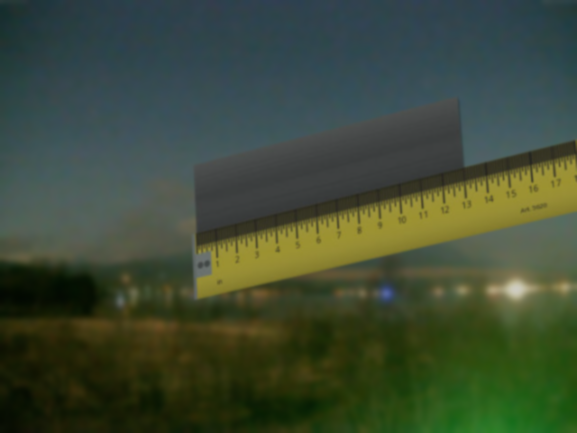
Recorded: 13 (in)
